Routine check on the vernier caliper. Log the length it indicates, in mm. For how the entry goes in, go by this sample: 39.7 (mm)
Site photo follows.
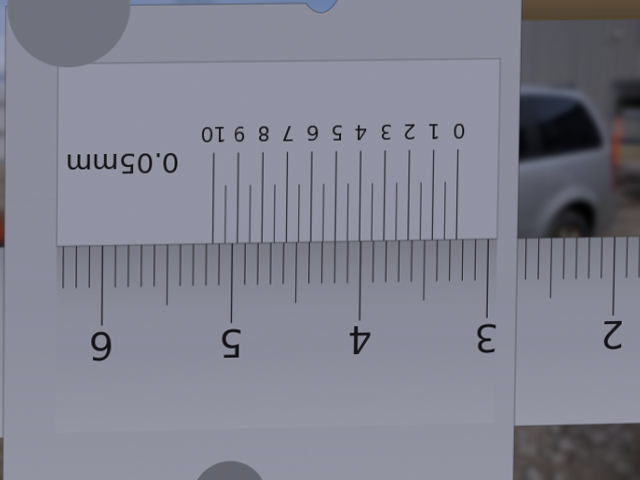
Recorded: 32.5 (mm)
